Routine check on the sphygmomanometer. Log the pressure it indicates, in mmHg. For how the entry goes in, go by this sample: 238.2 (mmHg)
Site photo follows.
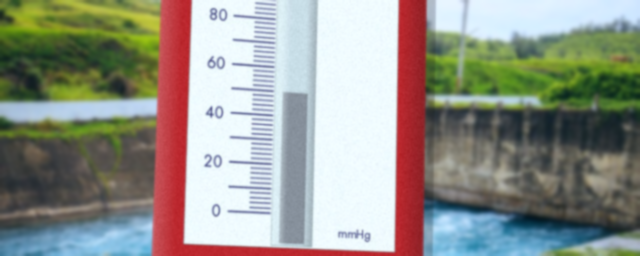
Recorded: 50 (mmHg)
